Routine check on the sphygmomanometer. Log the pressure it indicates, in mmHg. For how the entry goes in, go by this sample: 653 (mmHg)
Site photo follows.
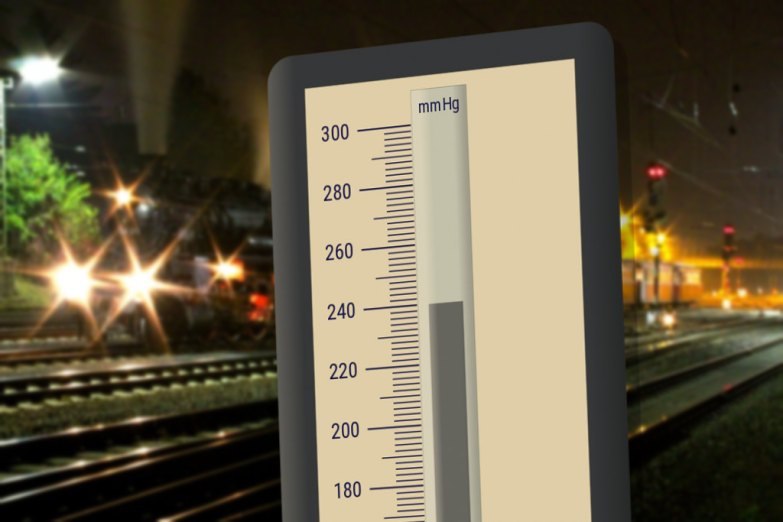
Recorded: 240 (mmHg)
